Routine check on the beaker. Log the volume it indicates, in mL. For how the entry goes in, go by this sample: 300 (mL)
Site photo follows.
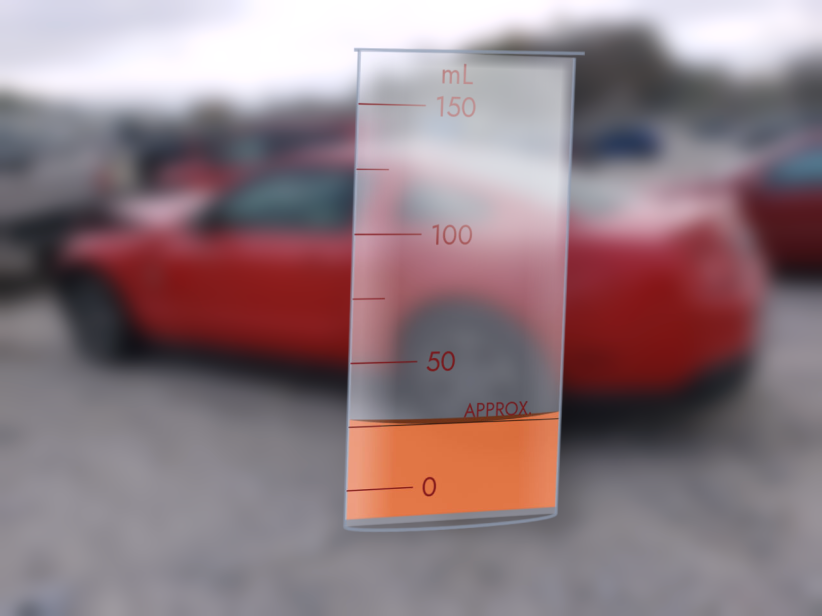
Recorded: 25 (mL)
